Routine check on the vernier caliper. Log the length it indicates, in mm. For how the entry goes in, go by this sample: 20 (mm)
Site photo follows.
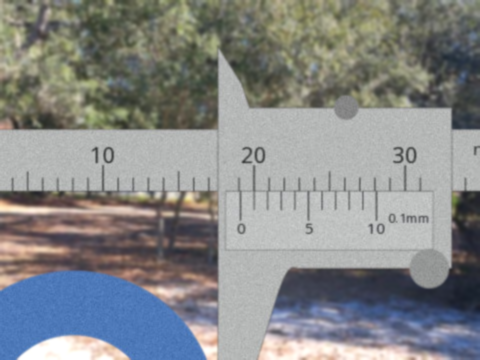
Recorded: 19.1 (mm)
